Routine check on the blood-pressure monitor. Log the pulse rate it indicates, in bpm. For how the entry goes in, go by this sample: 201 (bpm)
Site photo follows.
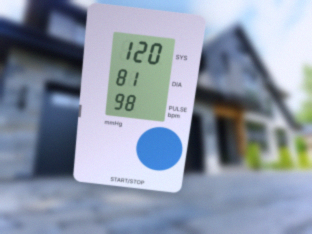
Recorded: 98 (bpm)
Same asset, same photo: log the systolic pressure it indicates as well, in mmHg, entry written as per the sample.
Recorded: 120 (mmHg)
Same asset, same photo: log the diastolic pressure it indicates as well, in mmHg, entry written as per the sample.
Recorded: 81 (mmHg)
